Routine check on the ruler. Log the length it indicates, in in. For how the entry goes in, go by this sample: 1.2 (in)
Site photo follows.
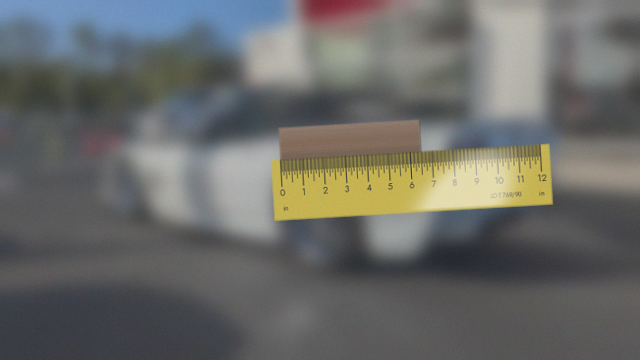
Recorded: 6.5 (in)
